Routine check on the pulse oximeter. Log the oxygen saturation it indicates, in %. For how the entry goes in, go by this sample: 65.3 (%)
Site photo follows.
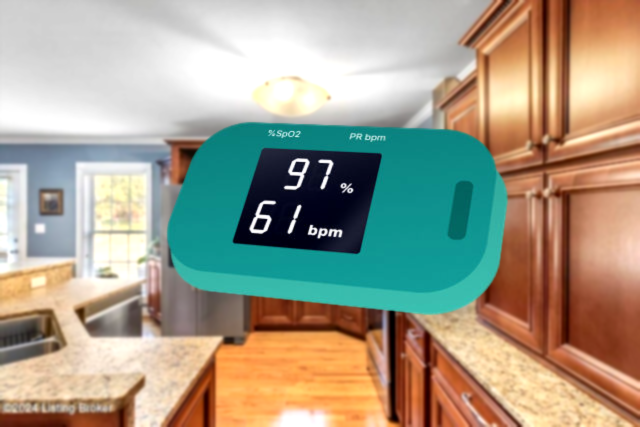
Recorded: 97 (%)
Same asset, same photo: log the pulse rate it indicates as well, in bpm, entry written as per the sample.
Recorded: 61 (bpm)
